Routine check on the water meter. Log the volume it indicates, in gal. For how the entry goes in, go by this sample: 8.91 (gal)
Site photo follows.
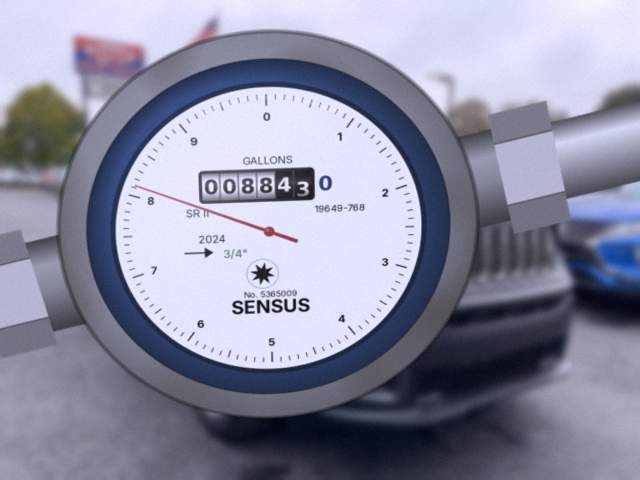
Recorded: 88428.1 (gal)
